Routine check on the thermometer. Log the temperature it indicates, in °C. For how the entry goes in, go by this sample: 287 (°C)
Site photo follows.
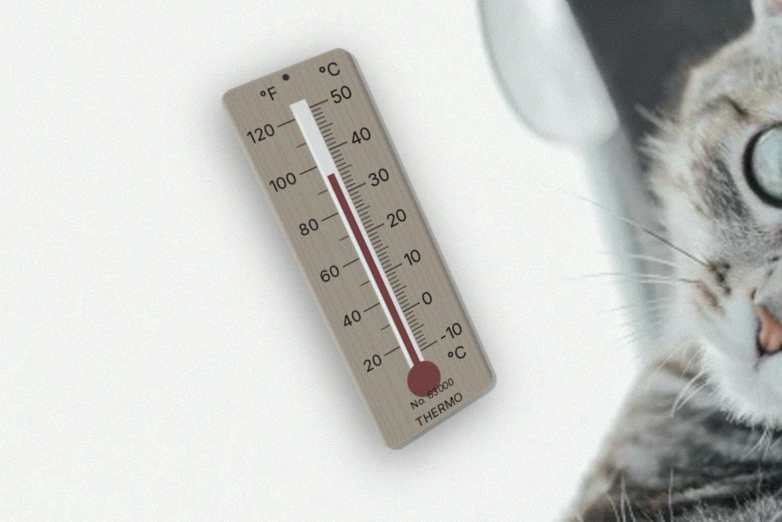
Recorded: 35 (°C)
